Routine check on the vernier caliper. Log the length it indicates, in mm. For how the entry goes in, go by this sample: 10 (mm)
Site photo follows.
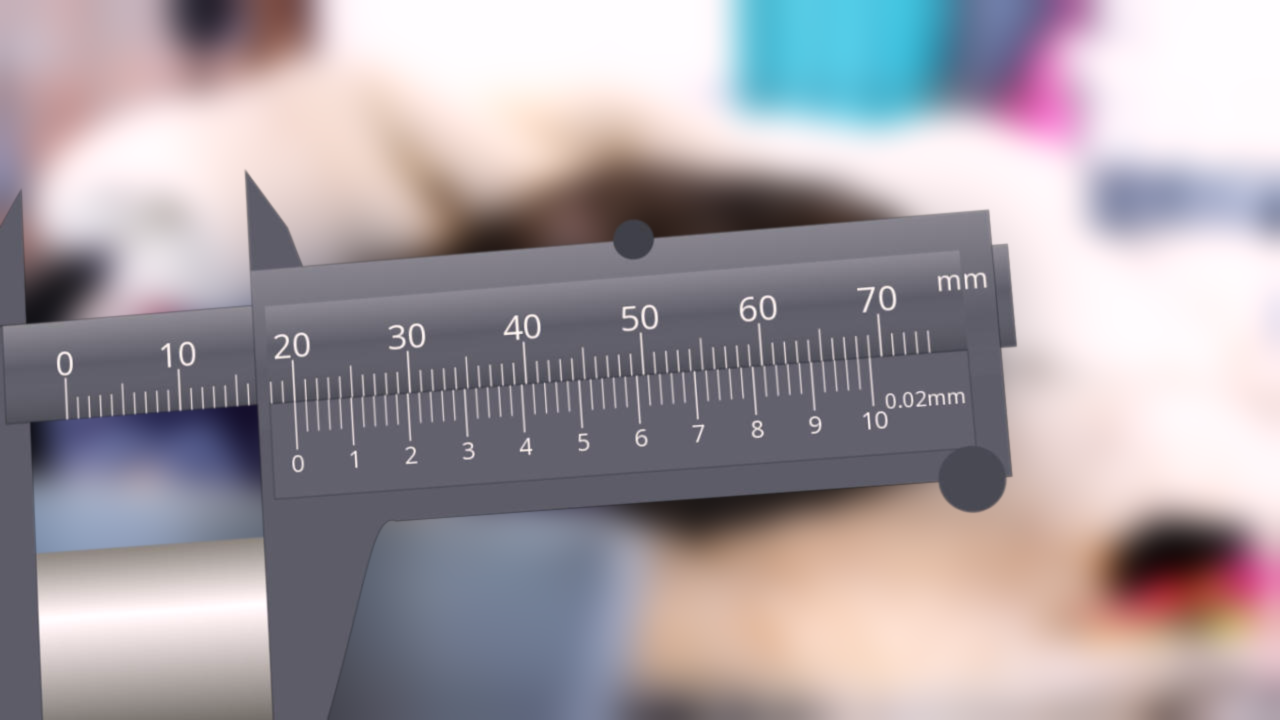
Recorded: 20.0 (mm)
